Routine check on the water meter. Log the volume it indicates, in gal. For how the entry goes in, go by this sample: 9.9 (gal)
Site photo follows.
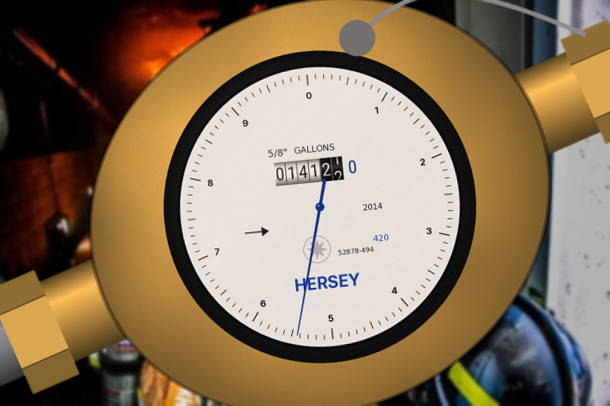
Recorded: 141215.4 (gal)
